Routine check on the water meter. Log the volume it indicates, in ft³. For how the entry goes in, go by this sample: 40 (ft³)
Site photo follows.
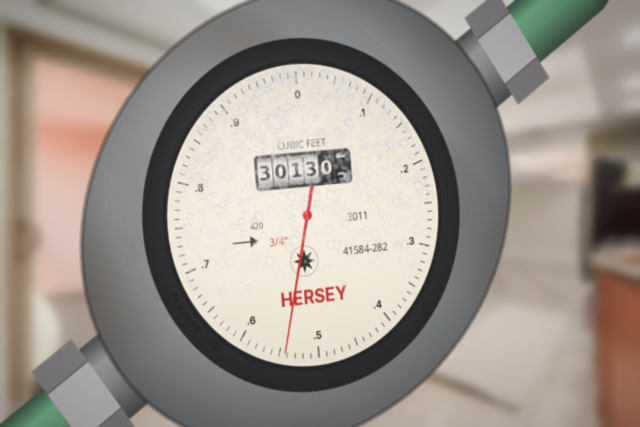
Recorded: 301302.54 (ft³)
